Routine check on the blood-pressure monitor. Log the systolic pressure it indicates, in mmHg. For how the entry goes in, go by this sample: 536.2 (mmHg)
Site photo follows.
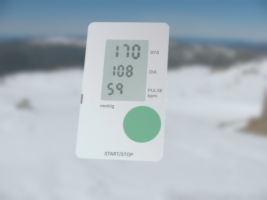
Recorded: 170 (mmHg)
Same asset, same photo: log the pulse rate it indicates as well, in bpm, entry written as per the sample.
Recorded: 59 (bpm)
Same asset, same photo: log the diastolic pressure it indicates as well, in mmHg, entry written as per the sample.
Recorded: 108 (mmHg)
